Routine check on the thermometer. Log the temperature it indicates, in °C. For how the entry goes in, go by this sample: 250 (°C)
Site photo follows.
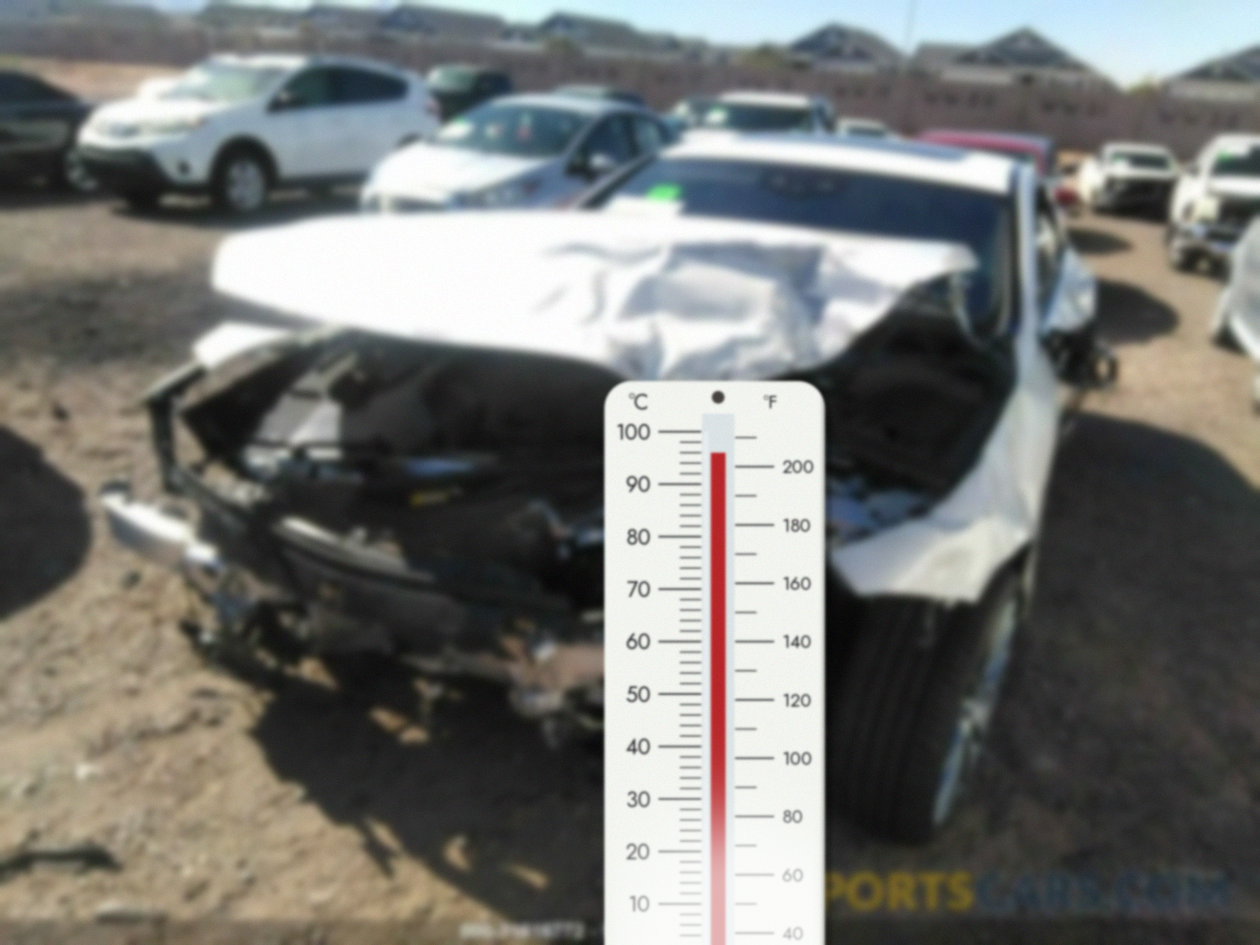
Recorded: 96 (°C)
